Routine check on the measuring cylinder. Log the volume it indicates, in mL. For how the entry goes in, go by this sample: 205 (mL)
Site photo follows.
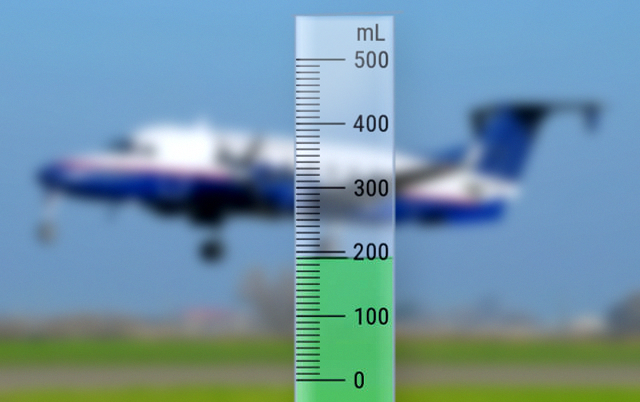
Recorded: 190 (mL)
